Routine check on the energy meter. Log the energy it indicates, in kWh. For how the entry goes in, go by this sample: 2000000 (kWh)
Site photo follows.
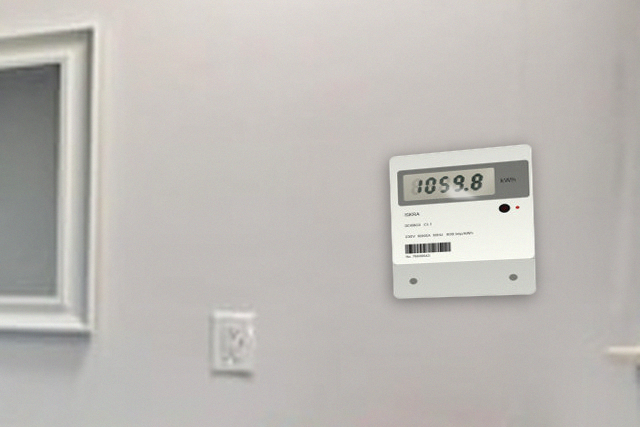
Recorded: 1059.8 (kWh)
